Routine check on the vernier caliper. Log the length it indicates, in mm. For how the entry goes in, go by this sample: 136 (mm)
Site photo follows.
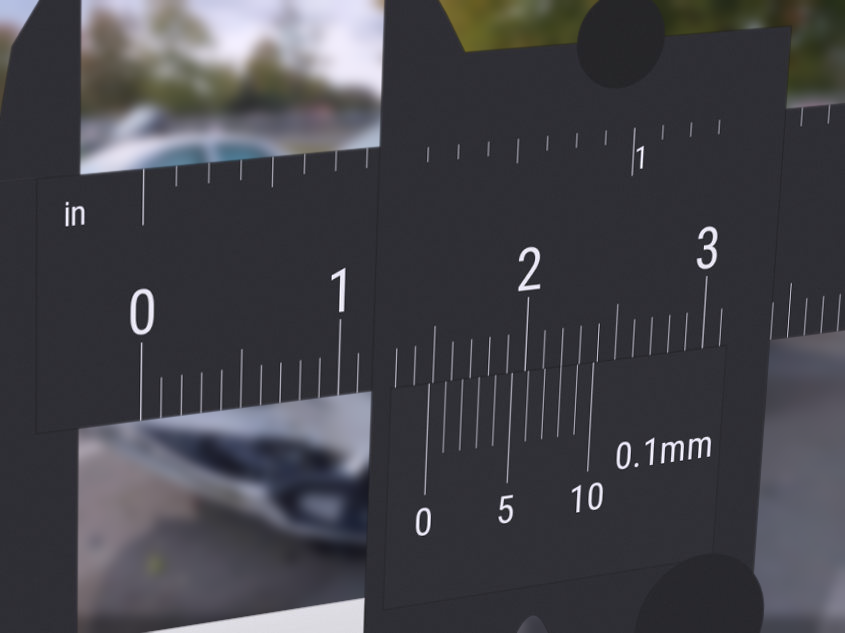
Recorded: 14.8 (mm)
